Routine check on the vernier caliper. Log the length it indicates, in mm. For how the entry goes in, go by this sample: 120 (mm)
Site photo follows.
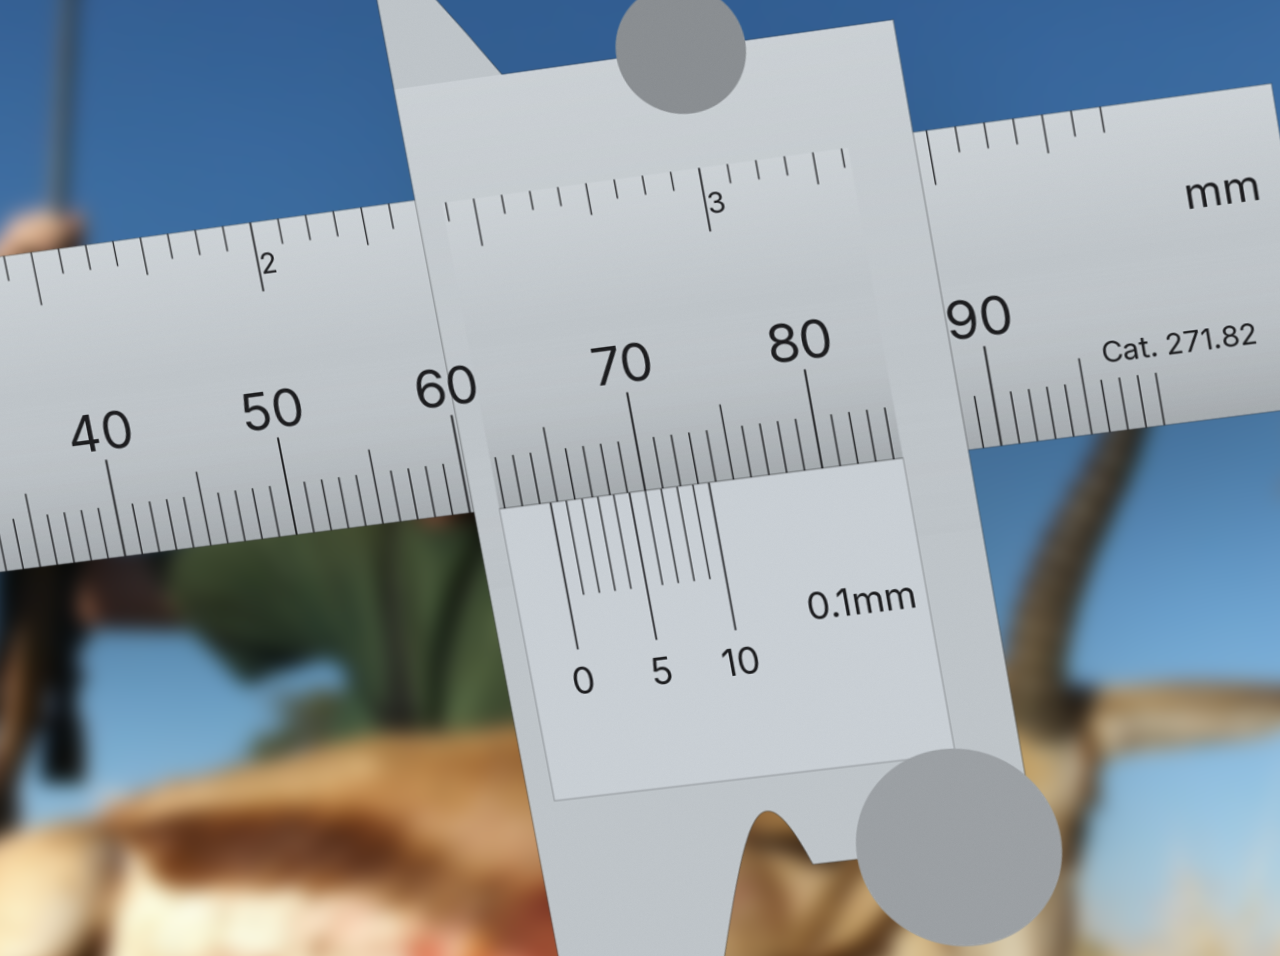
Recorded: 64.6 (mm)
